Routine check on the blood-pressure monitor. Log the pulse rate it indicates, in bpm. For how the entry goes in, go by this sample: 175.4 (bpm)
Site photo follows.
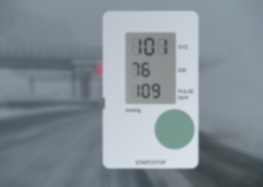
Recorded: 109 (bpm)
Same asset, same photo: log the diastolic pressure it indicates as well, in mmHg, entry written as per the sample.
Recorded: 76 (mmHg)
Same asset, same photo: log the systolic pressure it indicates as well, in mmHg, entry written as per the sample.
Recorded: 101 (mmHg)
